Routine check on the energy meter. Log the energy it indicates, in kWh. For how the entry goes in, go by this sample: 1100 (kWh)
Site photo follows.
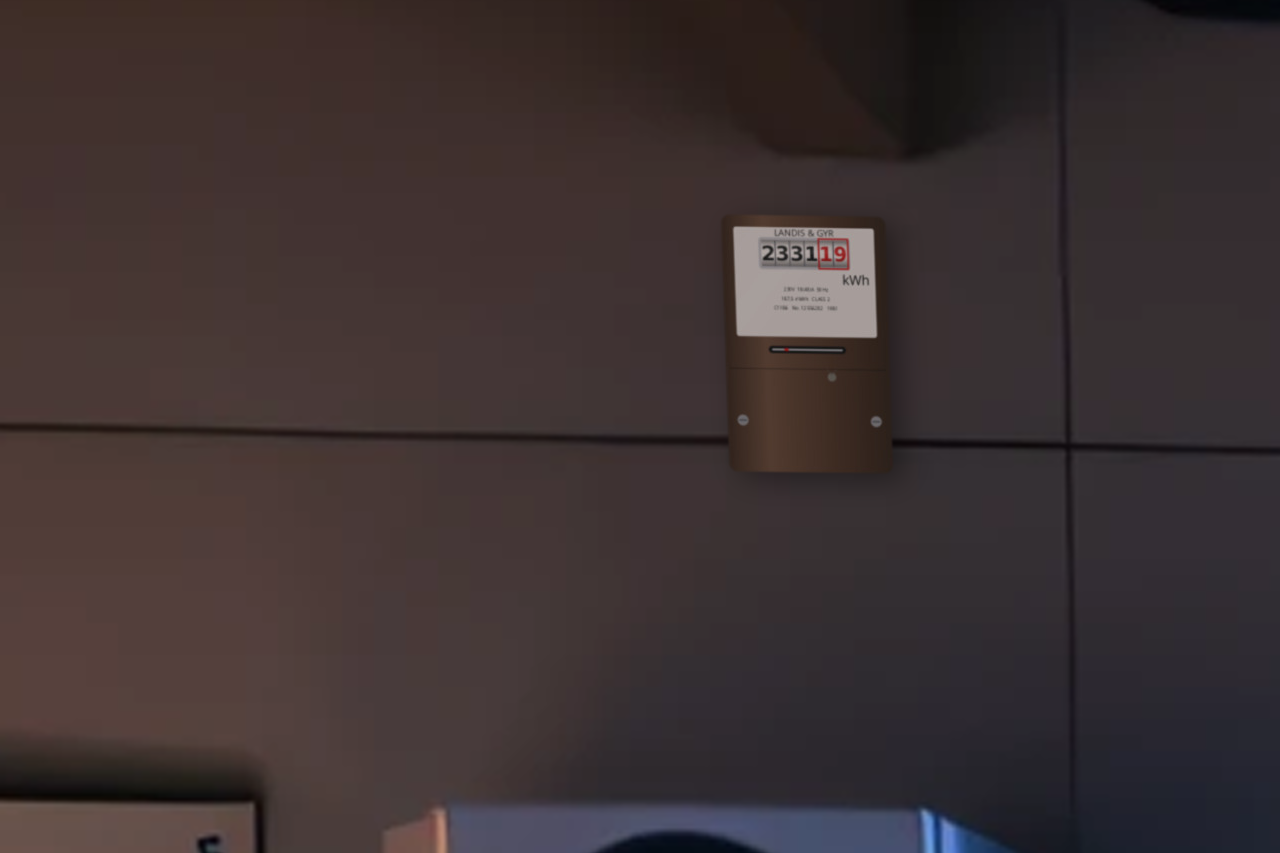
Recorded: 2331.19 (kWh)
